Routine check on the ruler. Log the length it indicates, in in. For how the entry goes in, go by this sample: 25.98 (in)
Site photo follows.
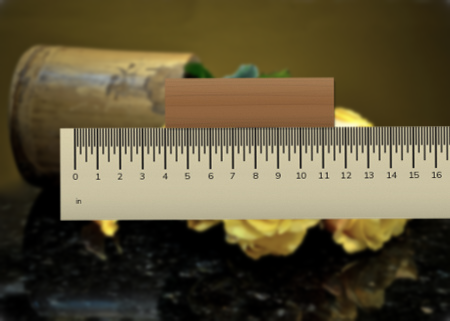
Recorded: 7.5 (in)
